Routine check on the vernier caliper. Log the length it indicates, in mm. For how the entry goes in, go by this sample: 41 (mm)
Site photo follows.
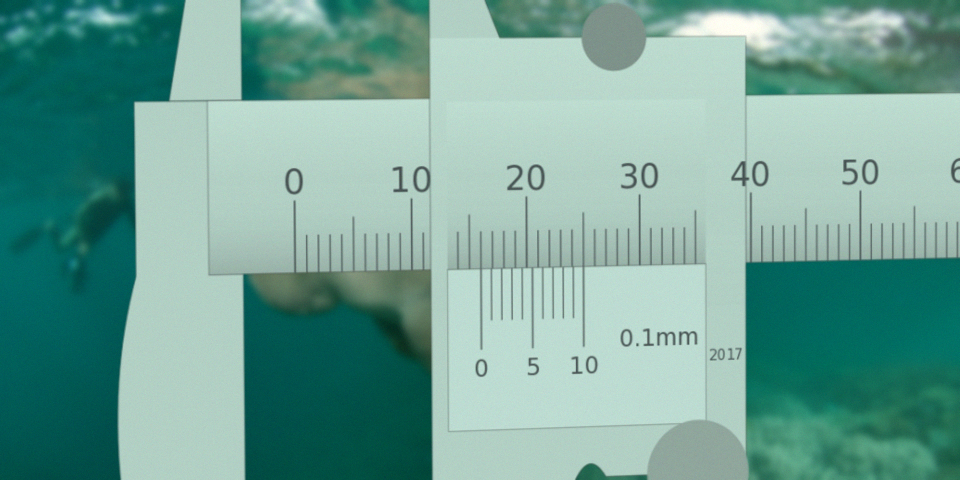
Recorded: 16.0 (mm)
